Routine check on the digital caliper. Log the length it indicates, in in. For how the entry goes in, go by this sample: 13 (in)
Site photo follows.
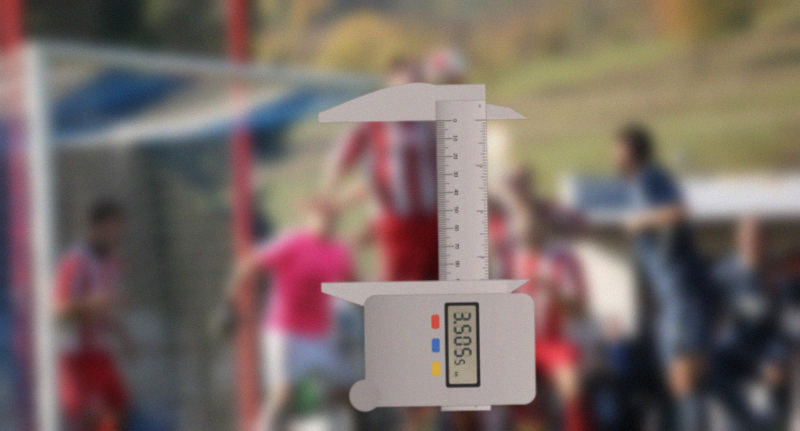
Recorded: 3.5055 (in)
